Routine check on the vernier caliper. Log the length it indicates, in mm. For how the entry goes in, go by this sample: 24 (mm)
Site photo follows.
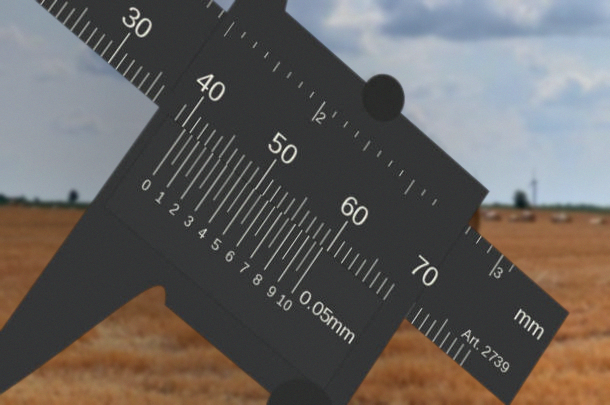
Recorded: 40.4 (mm)
